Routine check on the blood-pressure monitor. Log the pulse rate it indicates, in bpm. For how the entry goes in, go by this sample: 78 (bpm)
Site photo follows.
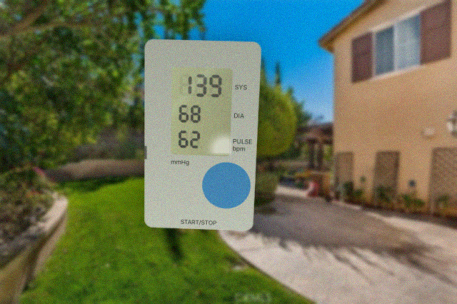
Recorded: 62 (bpm)
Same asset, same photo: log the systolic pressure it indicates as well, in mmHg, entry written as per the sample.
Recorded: 139 (mmHg)
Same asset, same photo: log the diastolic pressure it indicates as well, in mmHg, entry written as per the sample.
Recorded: 68 (mmHg)
